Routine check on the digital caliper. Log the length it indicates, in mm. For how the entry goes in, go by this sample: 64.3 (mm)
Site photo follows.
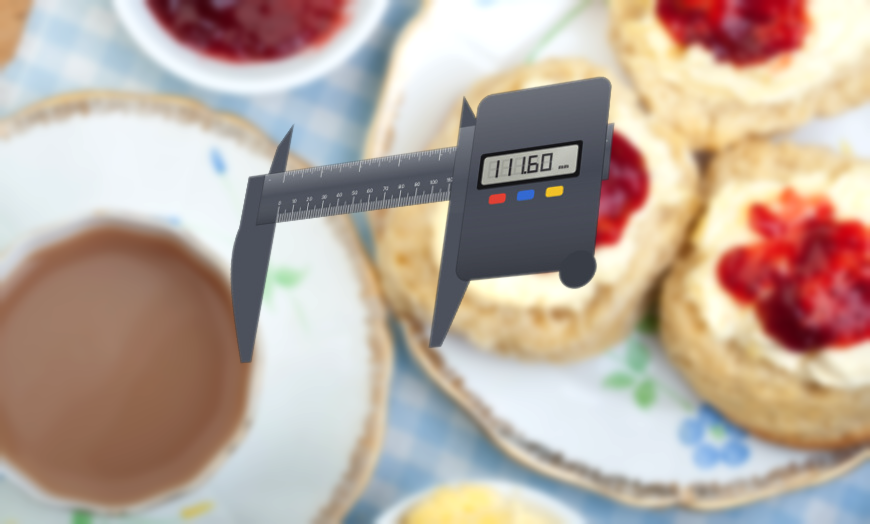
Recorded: 111.60 (mm)
